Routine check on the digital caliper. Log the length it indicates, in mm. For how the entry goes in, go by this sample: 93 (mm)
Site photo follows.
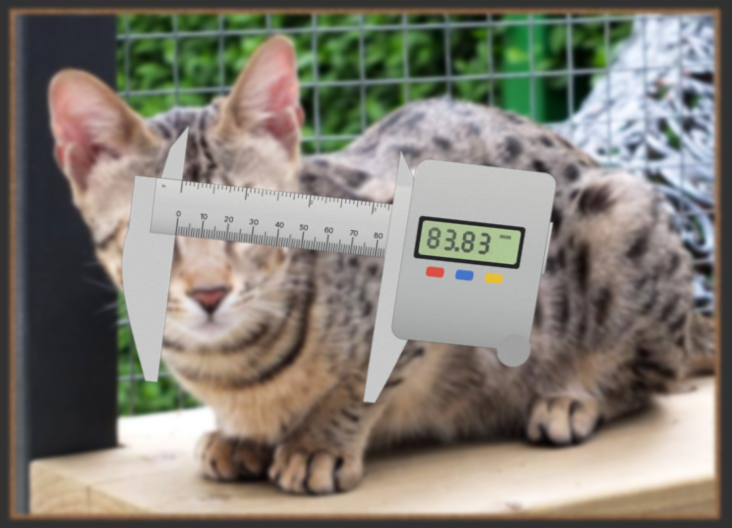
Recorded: 83.83 (mm)
